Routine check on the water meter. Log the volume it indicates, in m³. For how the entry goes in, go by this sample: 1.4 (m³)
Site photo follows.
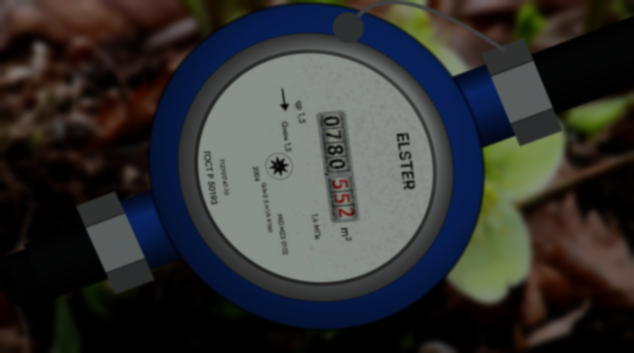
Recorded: 780.552 (m³)
